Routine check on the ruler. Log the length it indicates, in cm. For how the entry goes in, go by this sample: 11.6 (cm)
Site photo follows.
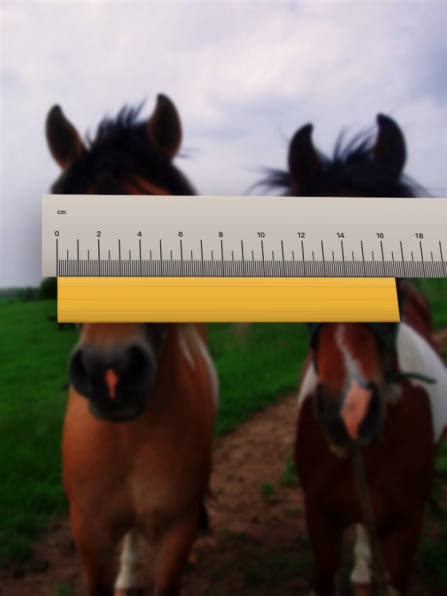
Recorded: 16.5 (cm)
